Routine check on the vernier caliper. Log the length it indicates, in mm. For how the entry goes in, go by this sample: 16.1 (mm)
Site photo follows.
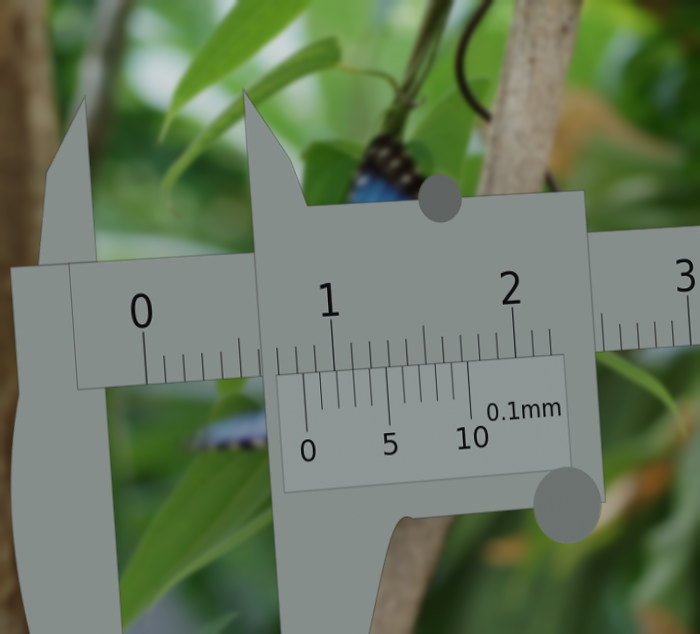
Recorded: 8.3 (mm)
